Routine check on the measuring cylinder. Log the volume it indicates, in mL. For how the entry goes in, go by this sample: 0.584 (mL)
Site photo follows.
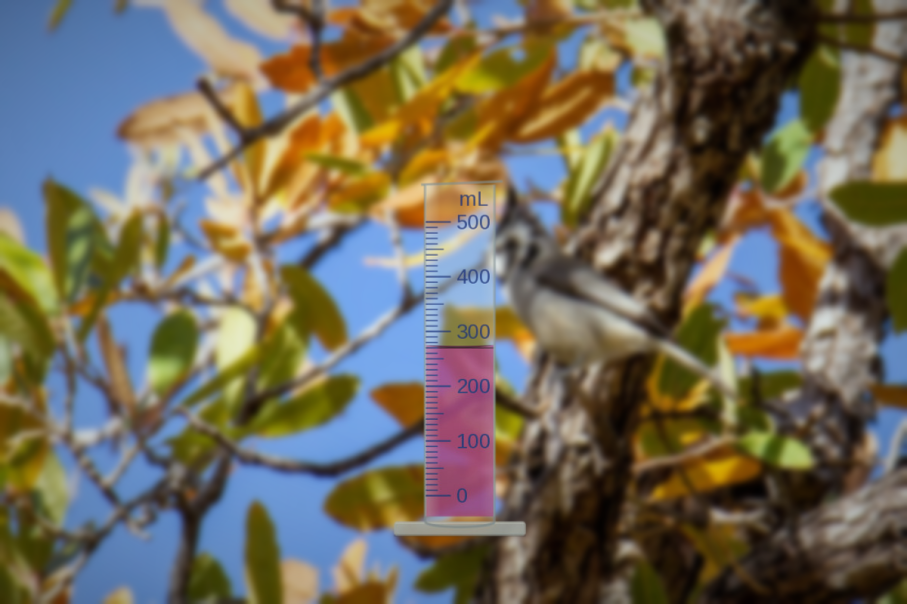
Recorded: 270 (mL)
